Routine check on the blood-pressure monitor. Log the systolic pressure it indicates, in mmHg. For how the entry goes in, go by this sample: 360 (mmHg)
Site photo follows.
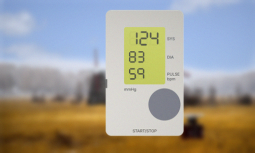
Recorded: 124 (mmHg)
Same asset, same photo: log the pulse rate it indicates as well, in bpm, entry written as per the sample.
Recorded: 59 (bpm)
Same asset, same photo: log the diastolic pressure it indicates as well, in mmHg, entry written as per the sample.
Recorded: 83 (mmHg)
